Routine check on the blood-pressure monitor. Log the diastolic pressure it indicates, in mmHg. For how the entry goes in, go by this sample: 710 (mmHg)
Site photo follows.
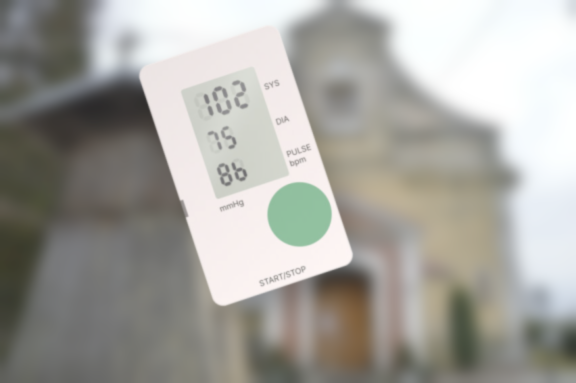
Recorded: 75 (mmHg)
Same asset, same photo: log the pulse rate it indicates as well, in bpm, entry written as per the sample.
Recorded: 86 (bpm)
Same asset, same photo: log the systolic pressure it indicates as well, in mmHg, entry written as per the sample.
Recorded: 102 (mmHg)
